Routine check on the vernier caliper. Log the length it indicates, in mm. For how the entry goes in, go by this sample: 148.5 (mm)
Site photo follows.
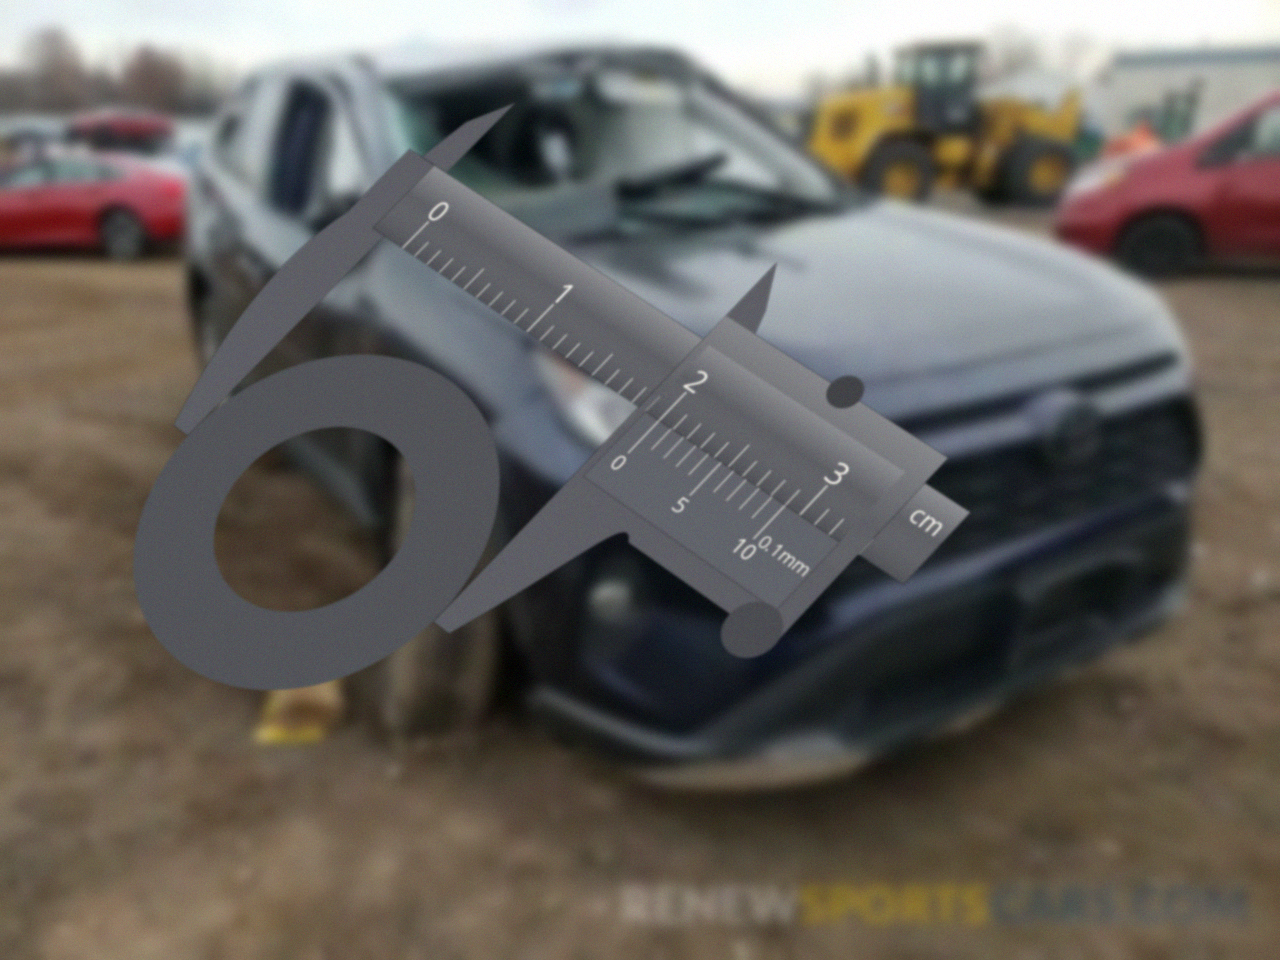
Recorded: 20.0 (mm)
